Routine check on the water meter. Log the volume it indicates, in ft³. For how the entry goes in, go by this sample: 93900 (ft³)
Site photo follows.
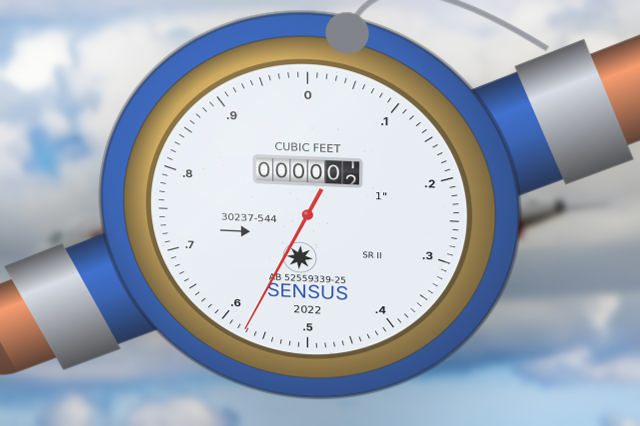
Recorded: 1.57 (ft³)
